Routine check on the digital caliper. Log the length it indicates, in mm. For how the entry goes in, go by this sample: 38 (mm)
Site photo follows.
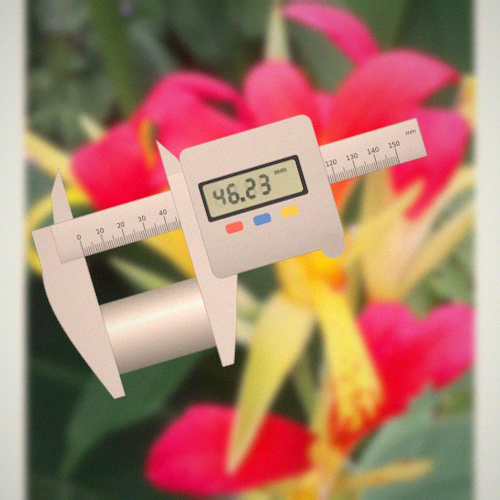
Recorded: 46.23 (mm)
